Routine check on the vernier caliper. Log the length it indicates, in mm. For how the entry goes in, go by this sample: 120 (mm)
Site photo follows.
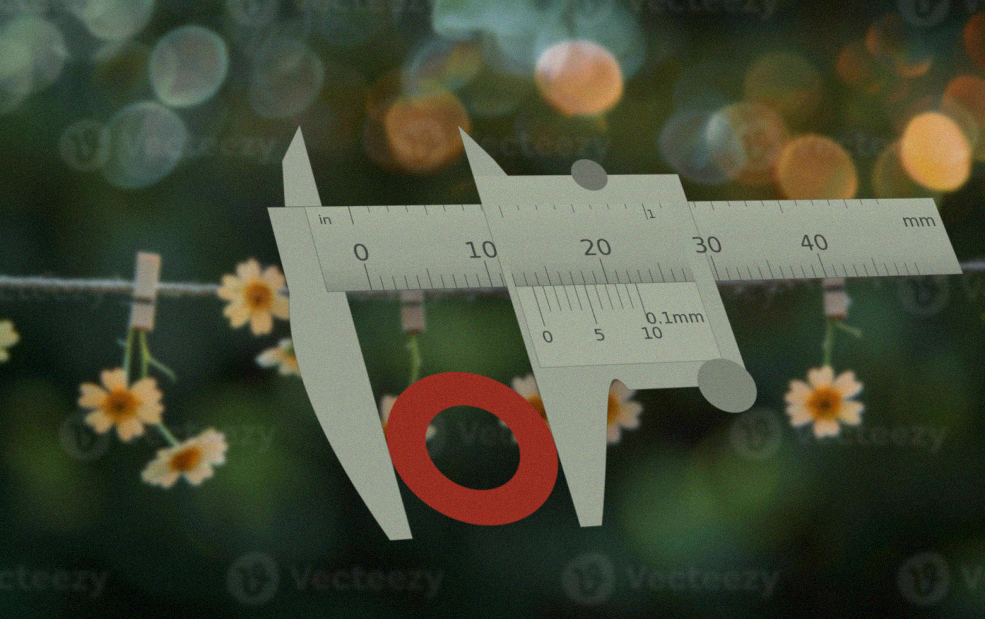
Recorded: 13.4 (mm)
